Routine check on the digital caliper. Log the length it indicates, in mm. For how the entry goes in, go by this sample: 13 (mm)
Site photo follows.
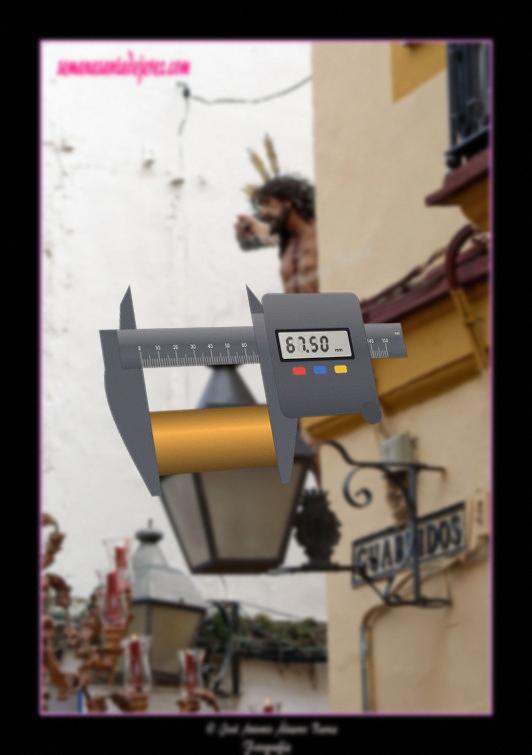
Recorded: 67.50 (mm)
